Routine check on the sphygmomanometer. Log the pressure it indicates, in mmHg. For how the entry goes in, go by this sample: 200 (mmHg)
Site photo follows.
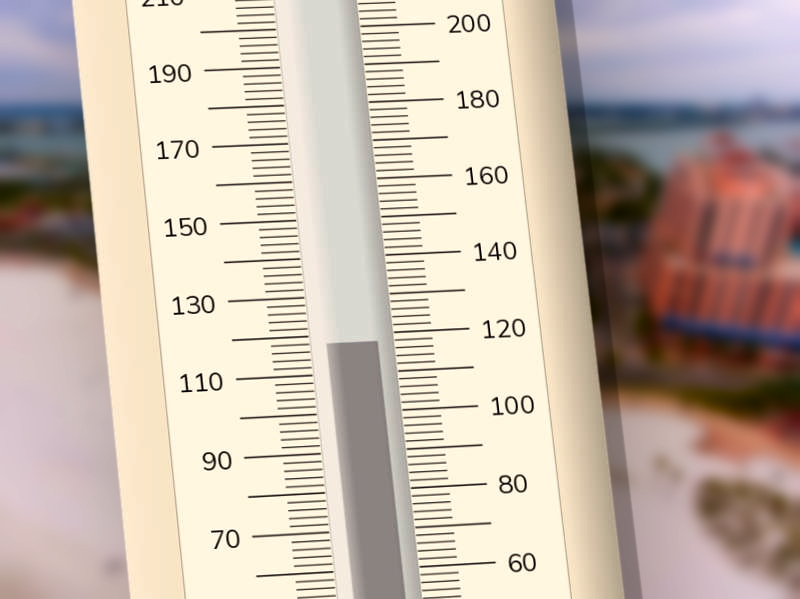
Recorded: 118 (mmHg)
